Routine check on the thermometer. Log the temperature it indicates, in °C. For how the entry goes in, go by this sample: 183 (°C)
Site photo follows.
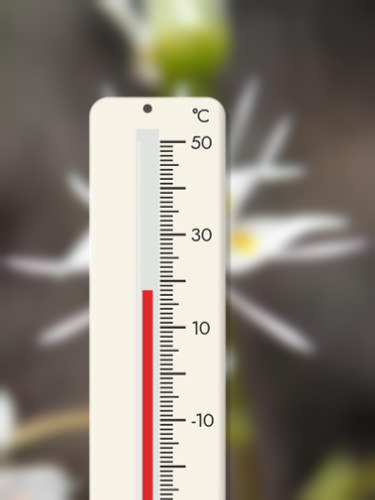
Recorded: 18 (°C)
